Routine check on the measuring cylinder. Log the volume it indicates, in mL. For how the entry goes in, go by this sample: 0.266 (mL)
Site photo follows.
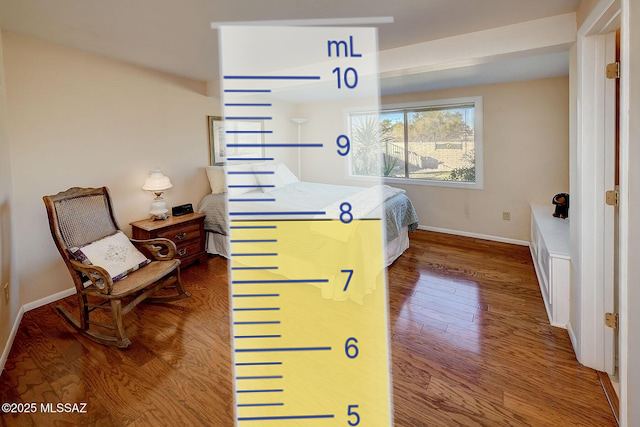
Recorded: 7.9 (mL)
